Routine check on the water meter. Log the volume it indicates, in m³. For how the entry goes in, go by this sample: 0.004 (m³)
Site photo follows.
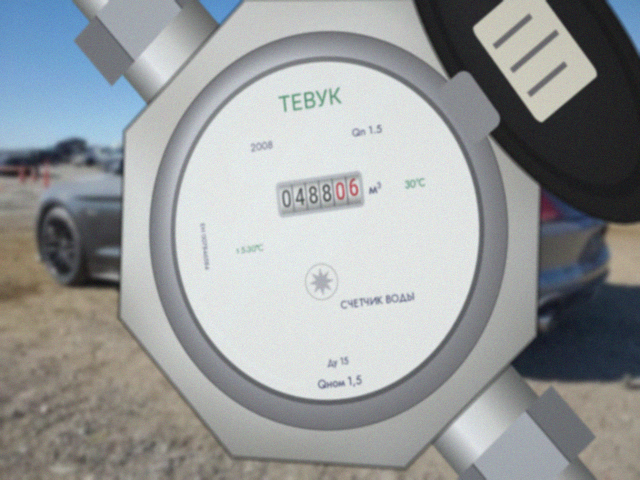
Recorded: 488.06 (m³)
